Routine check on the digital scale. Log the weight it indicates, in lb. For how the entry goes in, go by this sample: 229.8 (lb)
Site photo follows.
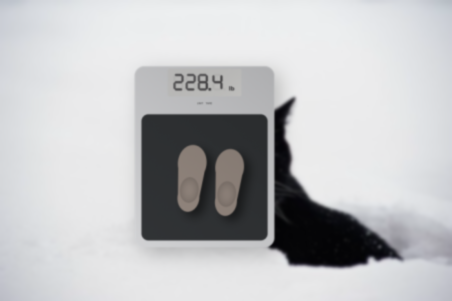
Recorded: 228.4 (lb)
